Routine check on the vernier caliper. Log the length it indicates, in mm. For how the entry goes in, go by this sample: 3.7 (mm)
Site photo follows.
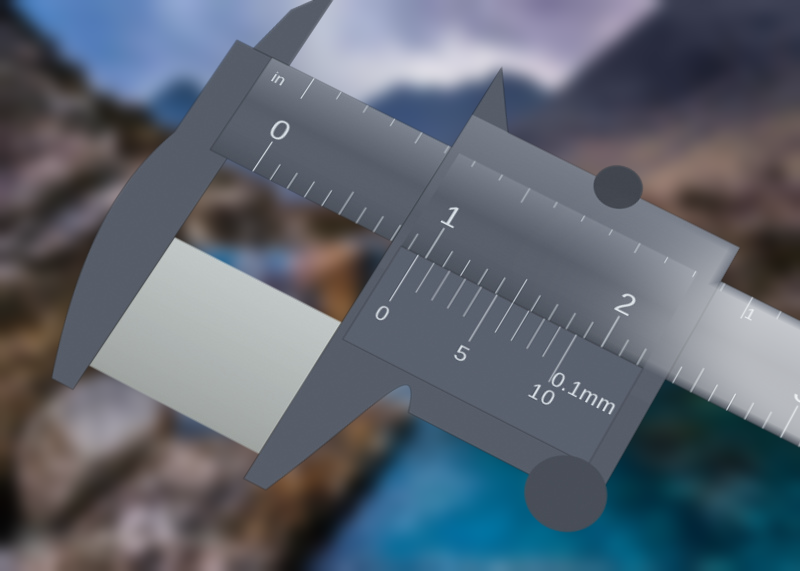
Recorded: 9.6 (mm)
